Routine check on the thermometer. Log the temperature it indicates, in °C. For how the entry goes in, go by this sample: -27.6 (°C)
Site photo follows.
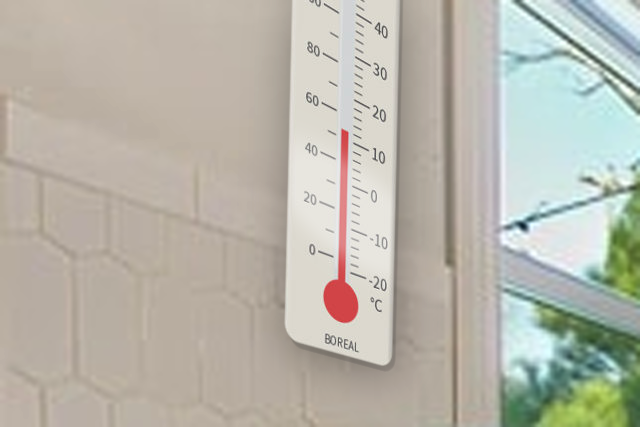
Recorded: 12 (°C)
